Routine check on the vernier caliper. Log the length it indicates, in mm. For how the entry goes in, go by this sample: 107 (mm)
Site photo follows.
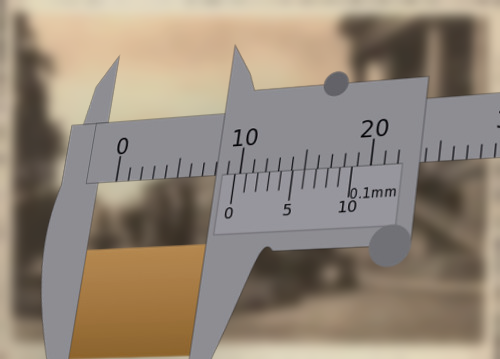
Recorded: 9.6 (mm)
